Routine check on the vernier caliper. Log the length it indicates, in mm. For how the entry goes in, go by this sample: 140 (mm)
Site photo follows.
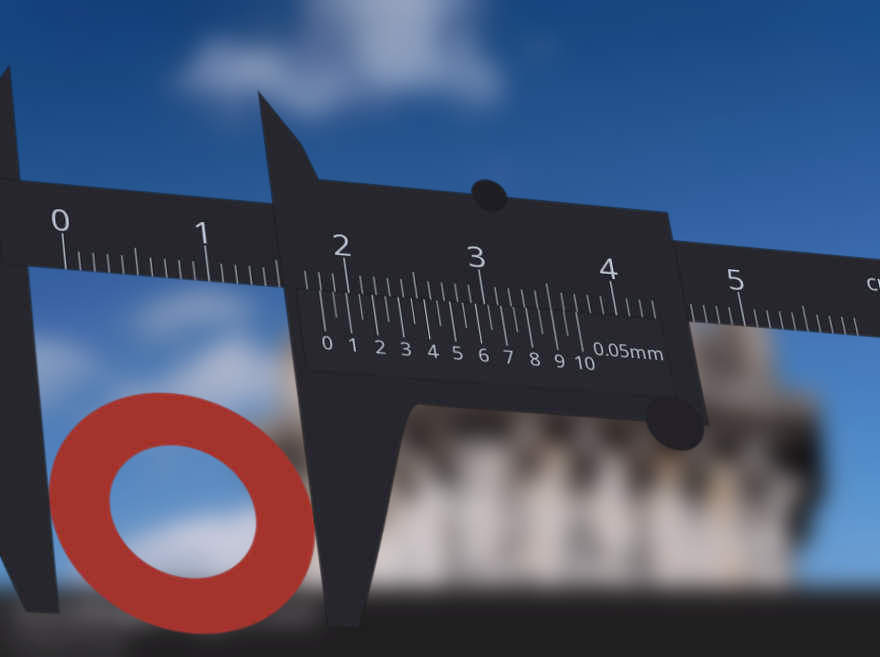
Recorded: 17.9 (mm)
